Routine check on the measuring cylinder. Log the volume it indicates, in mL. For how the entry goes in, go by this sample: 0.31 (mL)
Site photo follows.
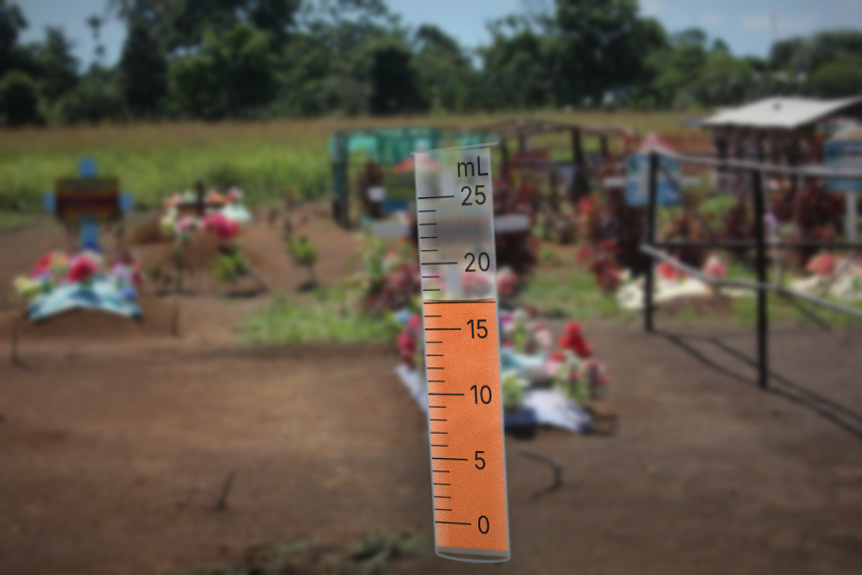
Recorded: 17 (mL)
